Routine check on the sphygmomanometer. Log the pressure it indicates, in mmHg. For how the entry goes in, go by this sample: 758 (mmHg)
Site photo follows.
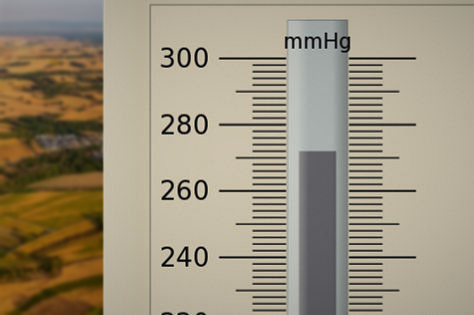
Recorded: 272 (mmHg)
